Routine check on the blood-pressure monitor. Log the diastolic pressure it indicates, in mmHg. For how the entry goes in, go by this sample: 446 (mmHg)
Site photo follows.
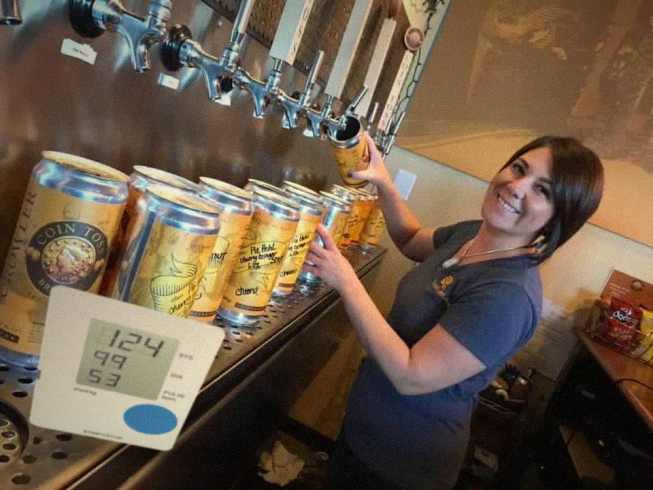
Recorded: 99 (mmHg)
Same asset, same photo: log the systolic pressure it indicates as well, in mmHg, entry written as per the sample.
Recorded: 124 (mmHg)
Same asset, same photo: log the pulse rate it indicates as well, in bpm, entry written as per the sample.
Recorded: 53 (bpm)
